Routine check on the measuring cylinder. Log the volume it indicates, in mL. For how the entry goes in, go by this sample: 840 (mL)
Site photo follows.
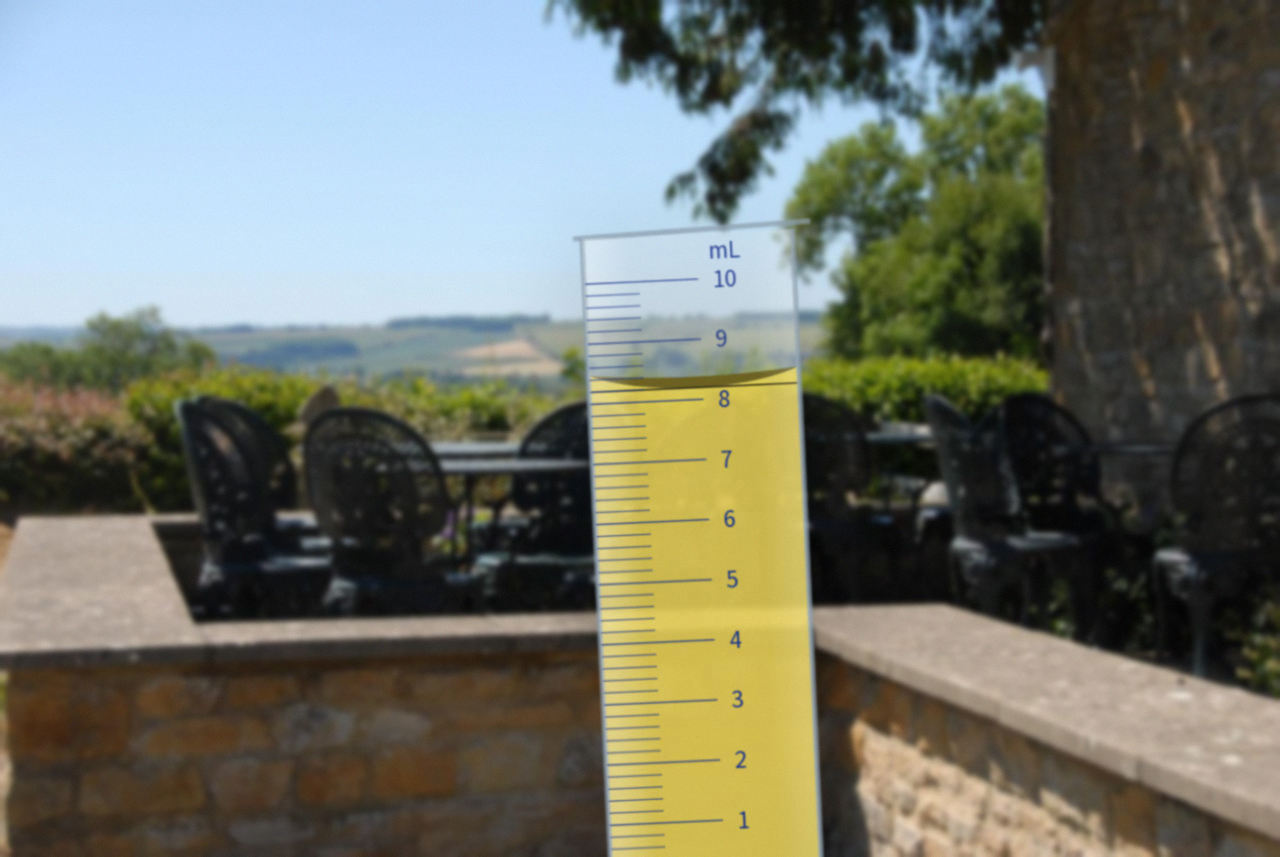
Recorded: 8.2 (mL)
